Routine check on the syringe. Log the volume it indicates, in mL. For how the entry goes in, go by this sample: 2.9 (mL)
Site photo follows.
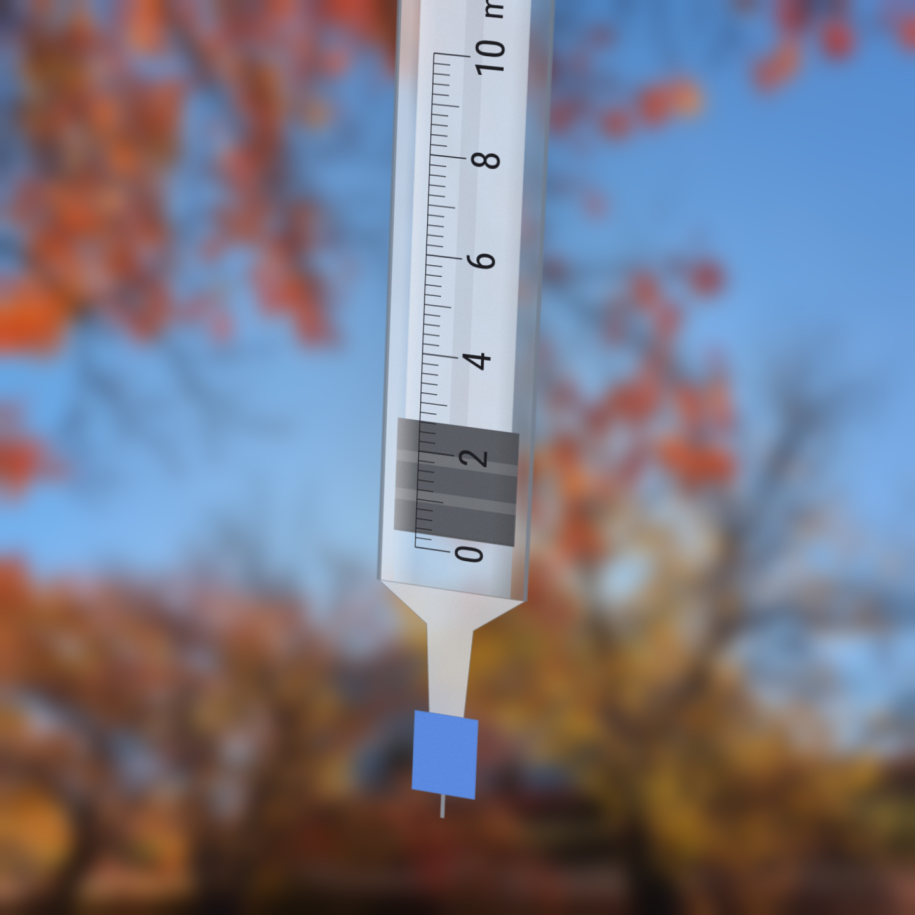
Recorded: 0.3 (mL)
